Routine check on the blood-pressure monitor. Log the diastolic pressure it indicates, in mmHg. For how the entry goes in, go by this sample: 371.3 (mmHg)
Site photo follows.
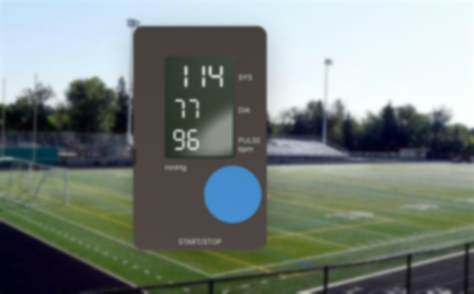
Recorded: 77 (mmHg)
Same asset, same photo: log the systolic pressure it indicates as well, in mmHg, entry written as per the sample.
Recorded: 114 (mmHg)
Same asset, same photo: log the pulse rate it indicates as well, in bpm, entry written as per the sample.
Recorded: 96 (bpm)
